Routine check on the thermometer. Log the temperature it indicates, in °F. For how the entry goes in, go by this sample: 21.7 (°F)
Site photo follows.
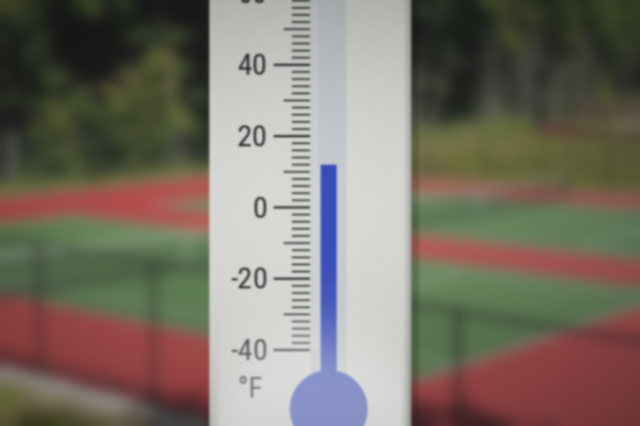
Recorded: 12 (°F)
